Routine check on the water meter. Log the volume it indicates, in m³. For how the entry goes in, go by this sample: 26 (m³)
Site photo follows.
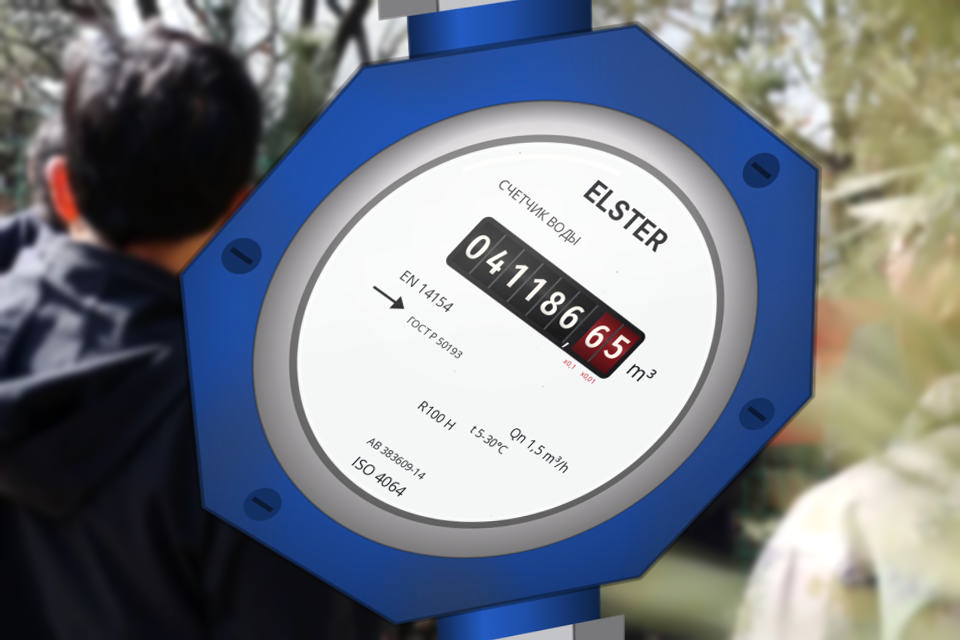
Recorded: 41186.65 (m³)
